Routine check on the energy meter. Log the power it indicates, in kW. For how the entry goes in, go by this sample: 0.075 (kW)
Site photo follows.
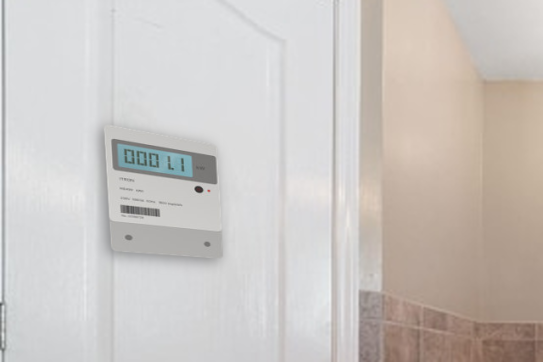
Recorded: 1.1 (kW)
